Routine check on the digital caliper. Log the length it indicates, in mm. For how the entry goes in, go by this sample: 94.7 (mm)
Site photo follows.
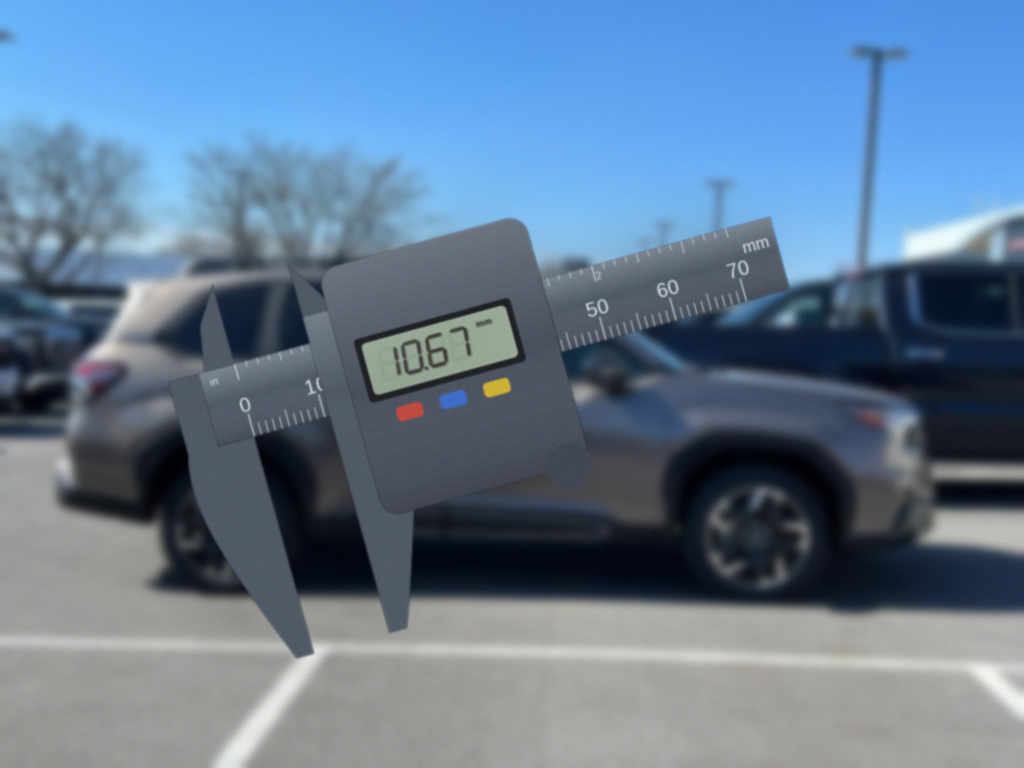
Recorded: 10.67 (mm)
